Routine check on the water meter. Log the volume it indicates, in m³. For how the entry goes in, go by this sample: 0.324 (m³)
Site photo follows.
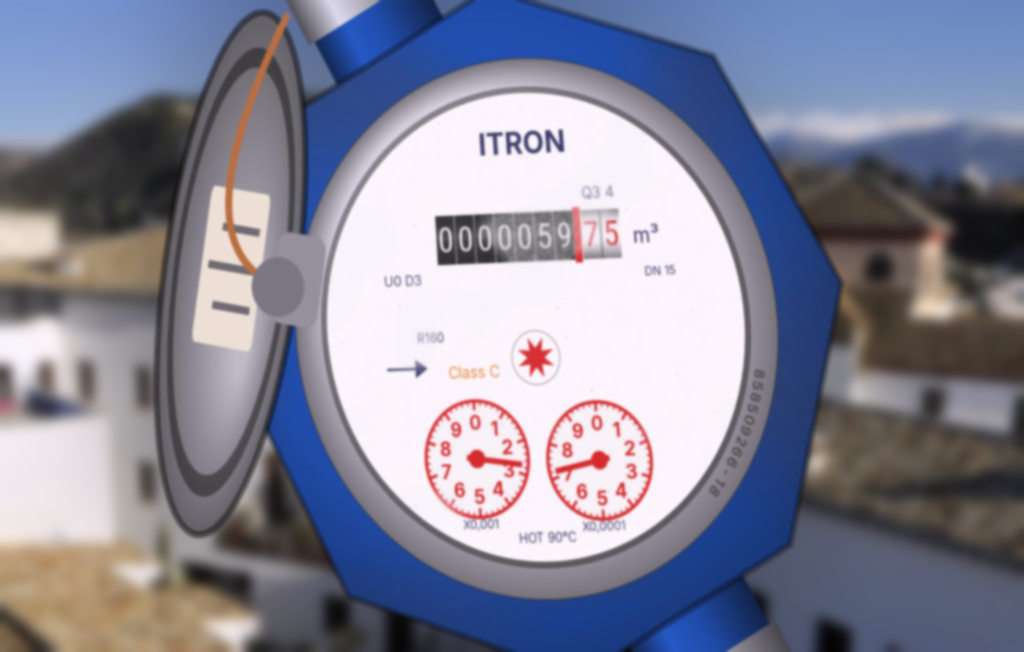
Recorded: 59.7527 (m³)
